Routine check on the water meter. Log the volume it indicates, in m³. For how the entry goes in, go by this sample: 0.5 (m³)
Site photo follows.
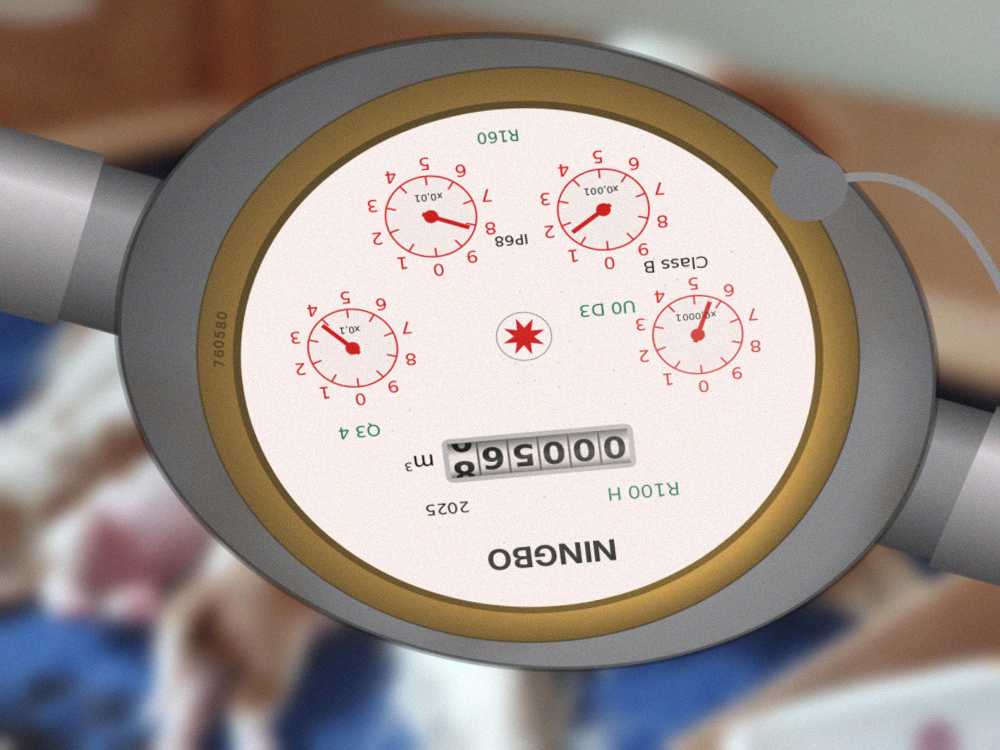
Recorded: 568.3815 (m³)
